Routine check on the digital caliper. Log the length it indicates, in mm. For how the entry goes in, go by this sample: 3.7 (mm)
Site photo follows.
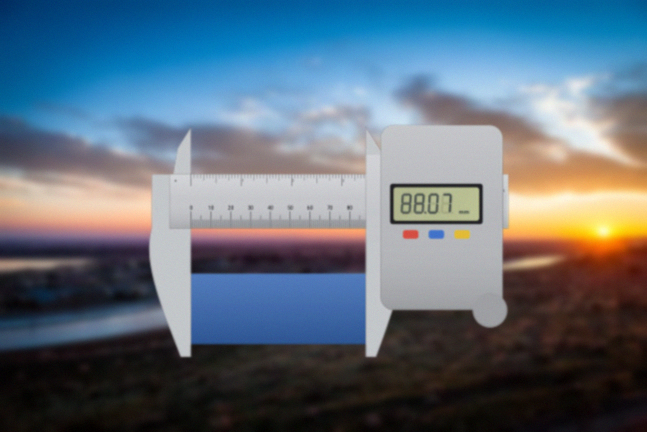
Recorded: 88.07 (mm)
